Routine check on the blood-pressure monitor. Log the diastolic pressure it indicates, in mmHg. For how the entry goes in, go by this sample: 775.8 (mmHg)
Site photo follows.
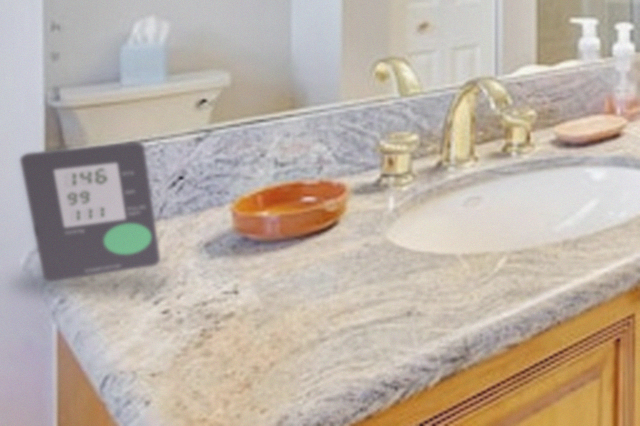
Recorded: 99 (mmHg)
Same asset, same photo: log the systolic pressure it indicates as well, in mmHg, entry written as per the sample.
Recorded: 146 (mmHg)
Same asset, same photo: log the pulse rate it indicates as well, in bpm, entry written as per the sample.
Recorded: 111 (bpm)
